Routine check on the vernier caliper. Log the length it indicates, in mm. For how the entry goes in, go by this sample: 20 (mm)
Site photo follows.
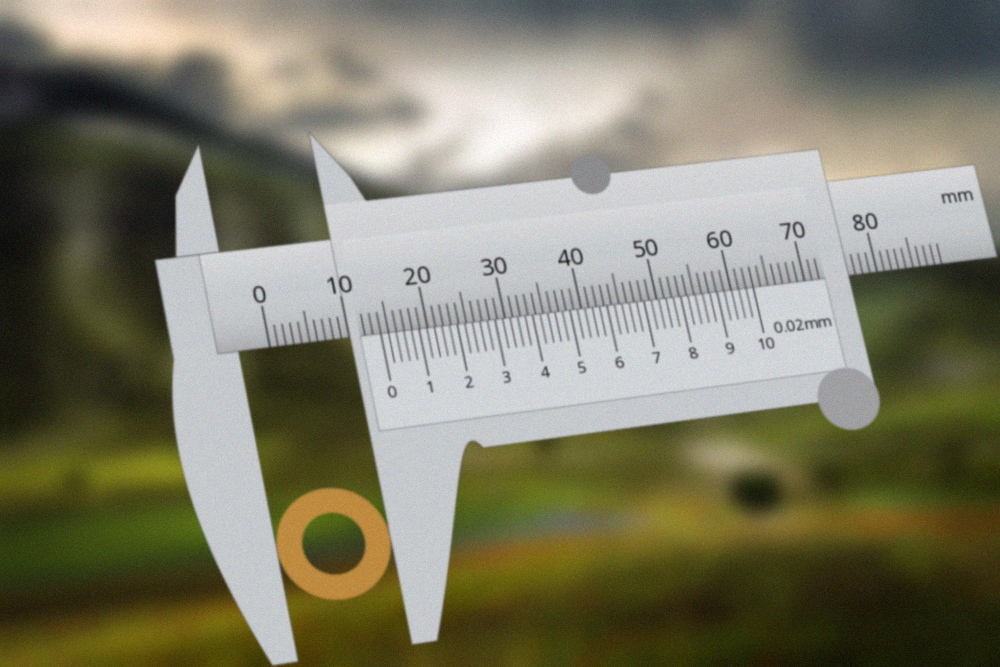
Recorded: 14.0 (mm)
